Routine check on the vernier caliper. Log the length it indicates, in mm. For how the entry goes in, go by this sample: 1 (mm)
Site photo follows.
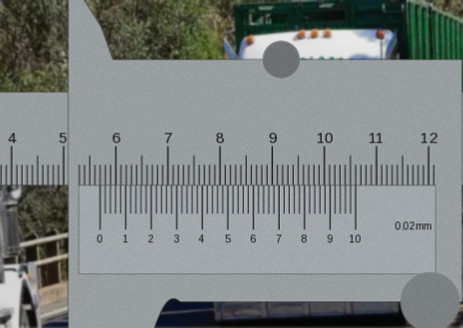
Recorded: 57.0 (mm)
